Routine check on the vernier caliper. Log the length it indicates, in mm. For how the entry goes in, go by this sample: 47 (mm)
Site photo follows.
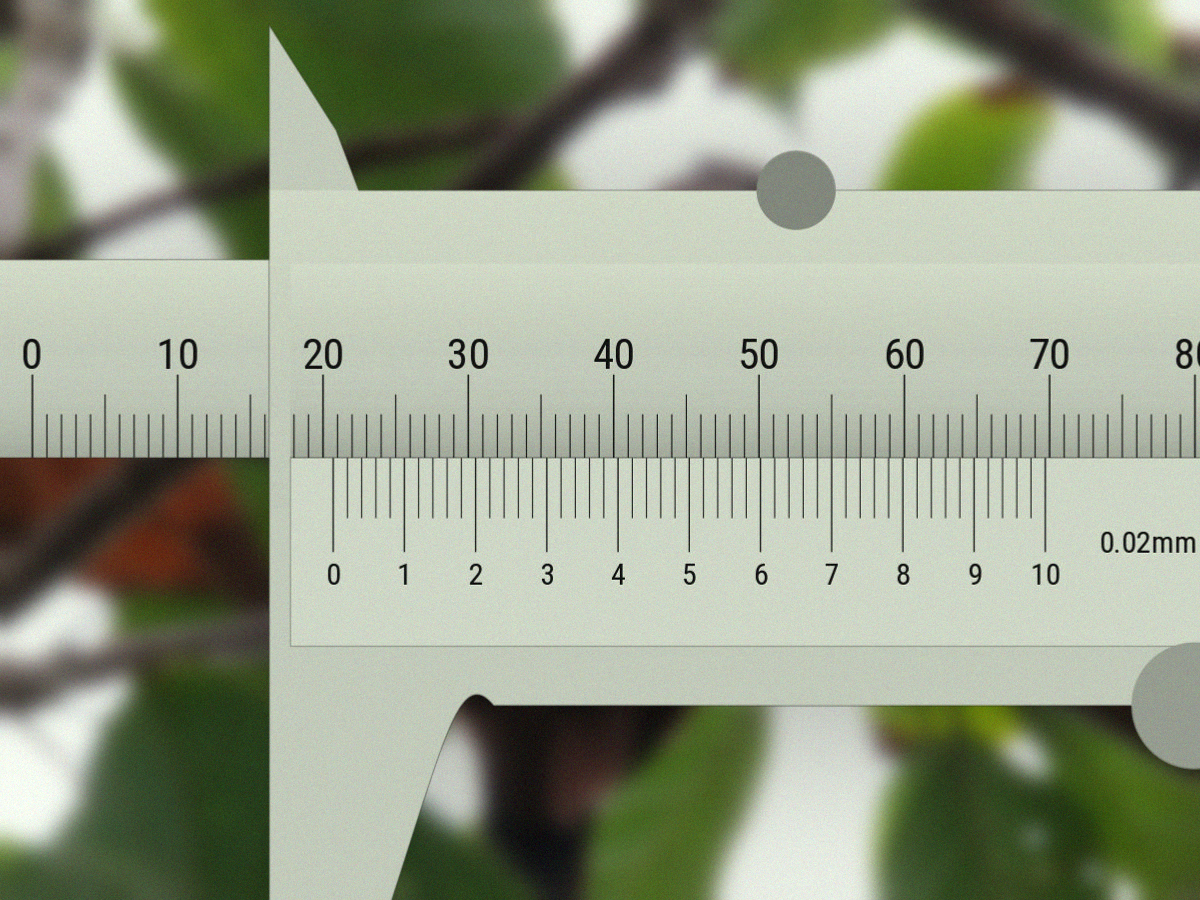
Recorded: 20.7 (mm)
